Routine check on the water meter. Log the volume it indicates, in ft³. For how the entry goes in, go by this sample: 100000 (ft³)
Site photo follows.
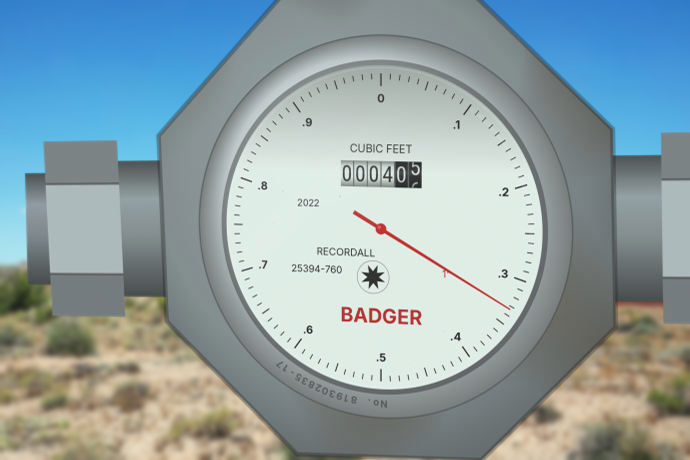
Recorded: 405.33 (ft³)
